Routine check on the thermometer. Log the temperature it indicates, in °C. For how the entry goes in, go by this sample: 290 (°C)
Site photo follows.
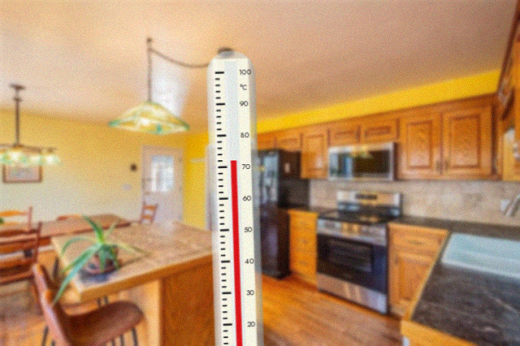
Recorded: 72 (°C)
